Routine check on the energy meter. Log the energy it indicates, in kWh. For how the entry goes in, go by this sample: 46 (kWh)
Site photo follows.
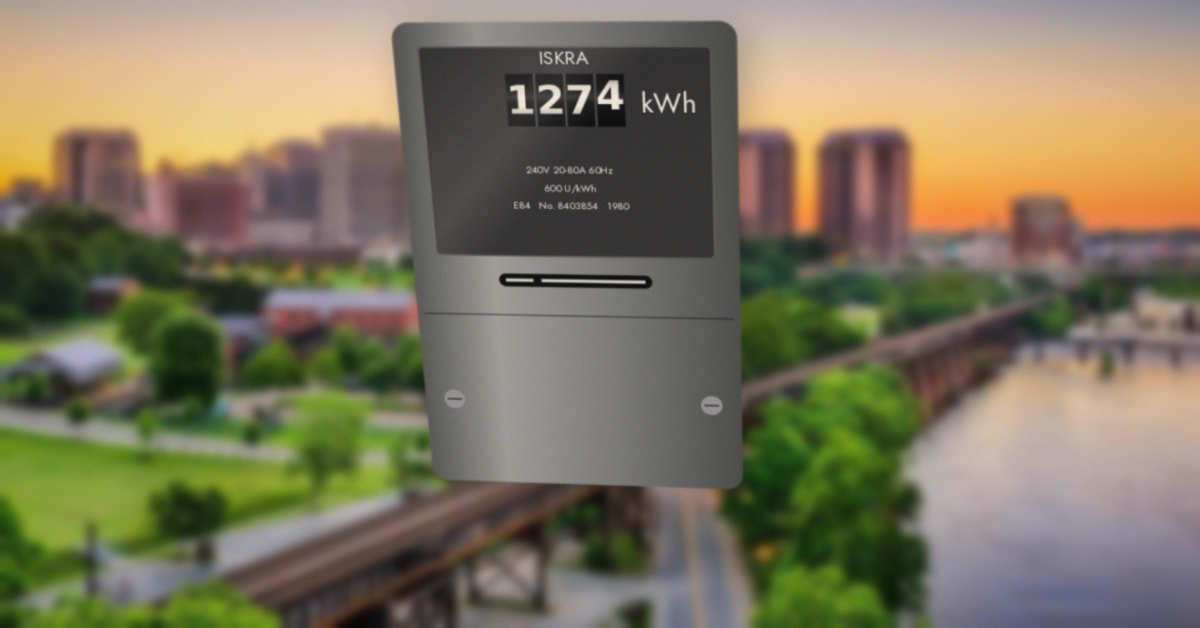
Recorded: 1274 (kWh)
